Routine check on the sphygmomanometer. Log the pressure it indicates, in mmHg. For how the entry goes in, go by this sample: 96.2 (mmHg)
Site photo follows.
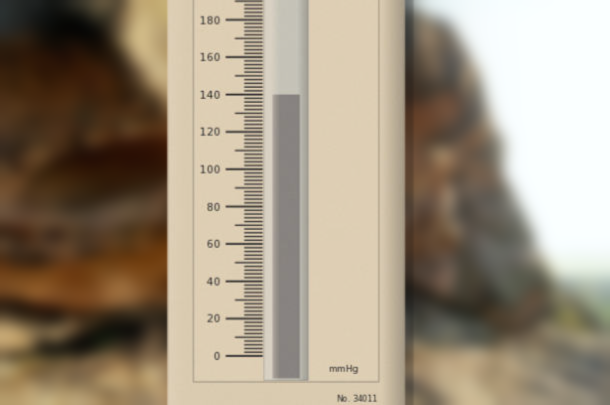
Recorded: 140 (mmHg)
